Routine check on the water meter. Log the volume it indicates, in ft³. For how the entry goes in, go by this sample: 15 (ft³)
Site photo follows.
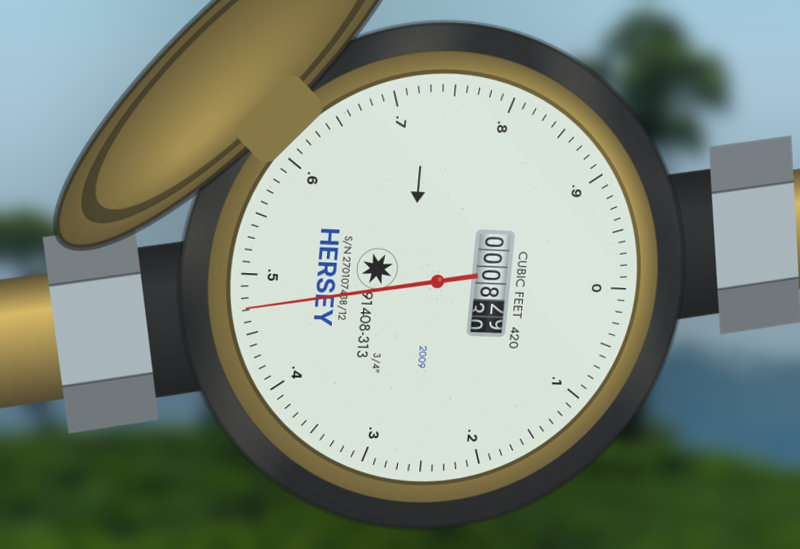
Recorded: 829.47 (ft³)
